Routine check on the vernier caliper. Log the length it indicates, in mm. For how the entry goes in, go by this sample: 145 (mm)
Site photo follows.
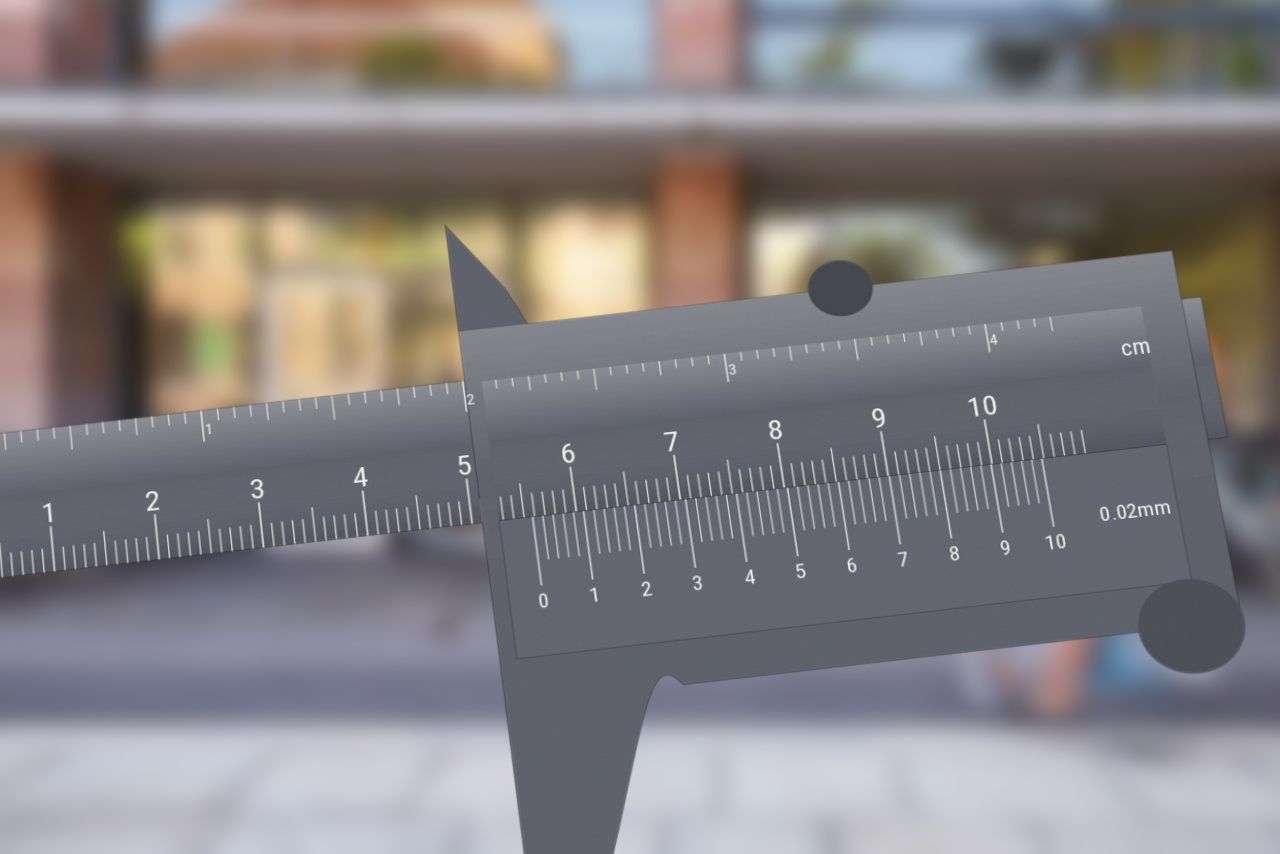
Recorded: 55.8 (mm)
